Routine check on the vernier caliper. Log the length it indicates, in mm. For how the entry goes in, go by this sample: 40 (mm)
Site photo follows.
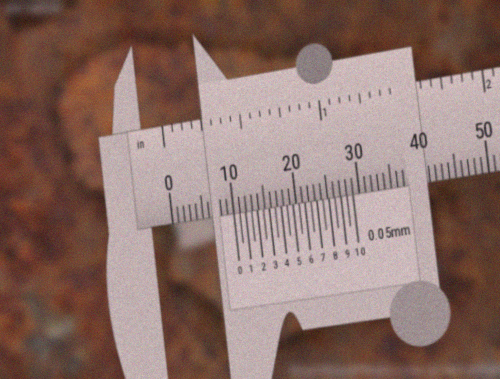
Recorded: 10.0 (mm)
